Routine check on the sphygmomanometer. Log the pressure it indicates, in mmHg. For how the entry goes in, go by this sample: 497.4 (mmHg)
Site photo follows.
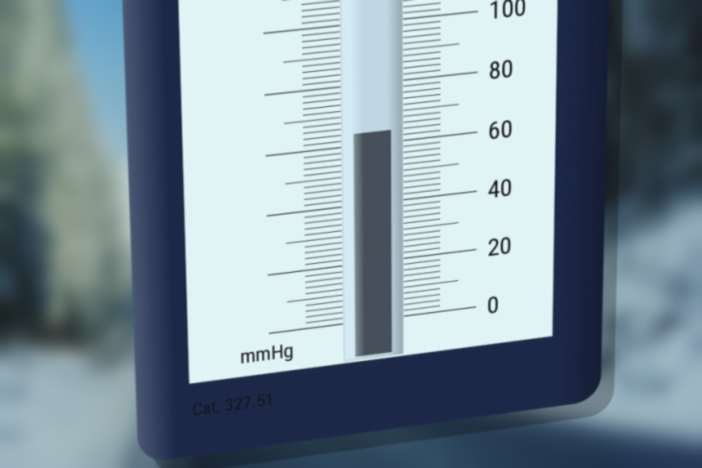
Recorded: 64 (mmHg)
